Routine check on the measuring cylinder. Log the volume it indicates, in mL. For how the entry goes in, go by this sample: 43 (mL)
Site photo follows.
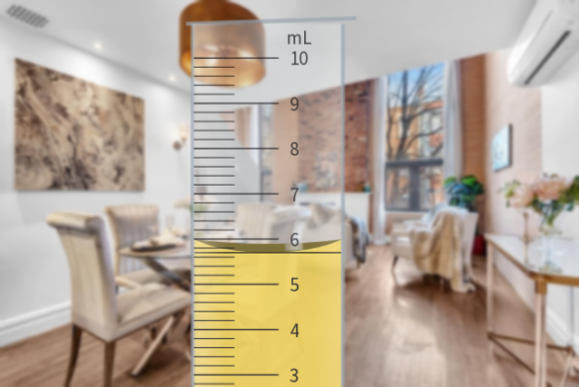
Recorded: 5.7 (mL)
